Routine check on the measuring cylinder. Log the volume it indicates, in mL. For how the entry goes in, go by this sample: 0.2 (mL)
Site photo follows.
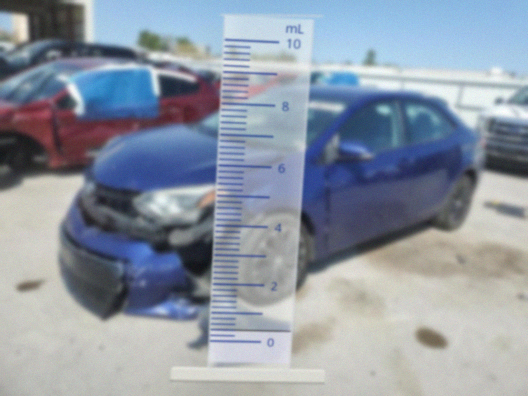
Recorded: 0.4 (mL)
